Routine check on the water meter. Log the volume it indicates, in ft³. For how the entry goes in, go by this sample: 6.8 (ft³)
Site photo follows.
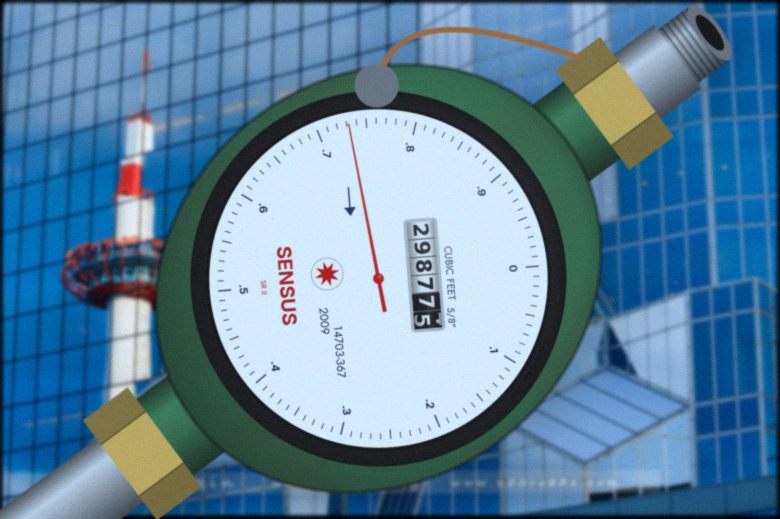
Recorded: 298774.73 (ft³)
